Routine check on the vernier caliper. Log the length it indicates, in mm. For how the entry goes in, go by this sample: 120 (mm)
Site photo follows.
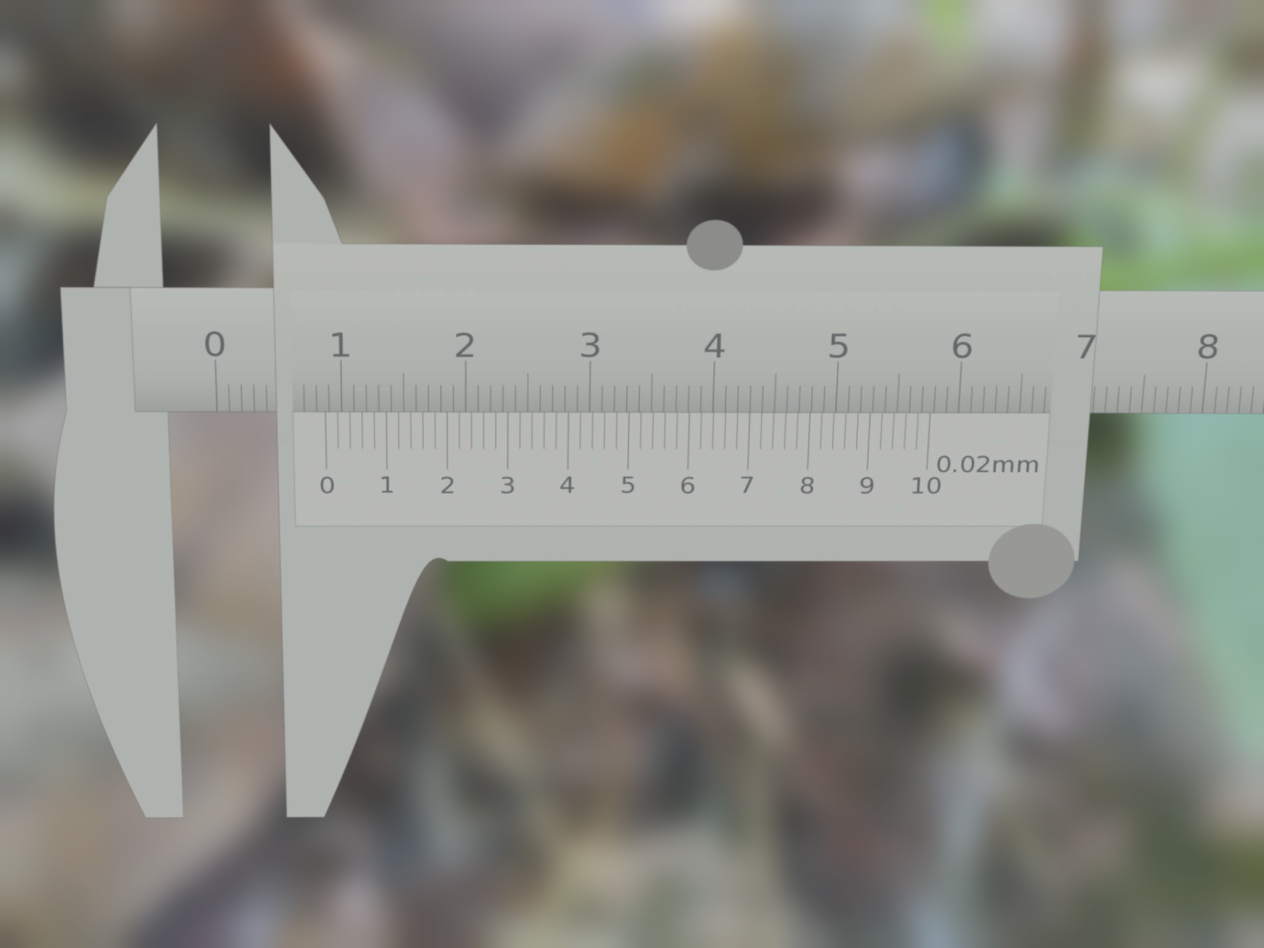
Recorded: 8.7 (mm)
